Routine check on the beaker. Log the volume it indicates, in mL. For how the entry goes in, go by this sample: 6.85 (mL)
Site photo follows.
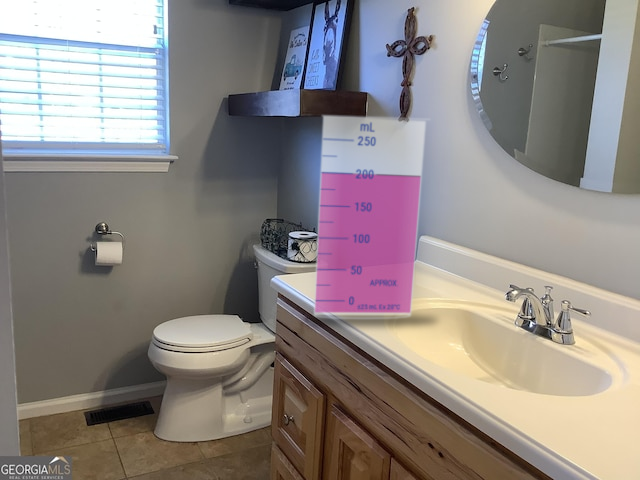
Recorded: 200 (mL)
